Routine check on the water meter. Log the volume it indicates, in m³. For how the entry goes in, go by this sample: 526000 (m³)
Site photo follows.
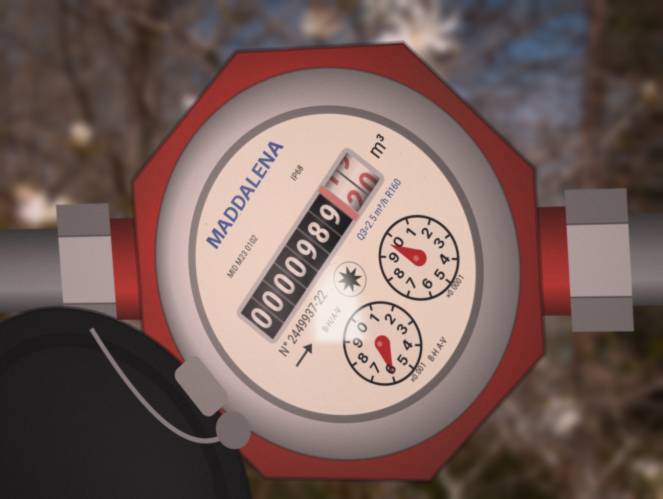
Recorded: 989.1959 (m³)
